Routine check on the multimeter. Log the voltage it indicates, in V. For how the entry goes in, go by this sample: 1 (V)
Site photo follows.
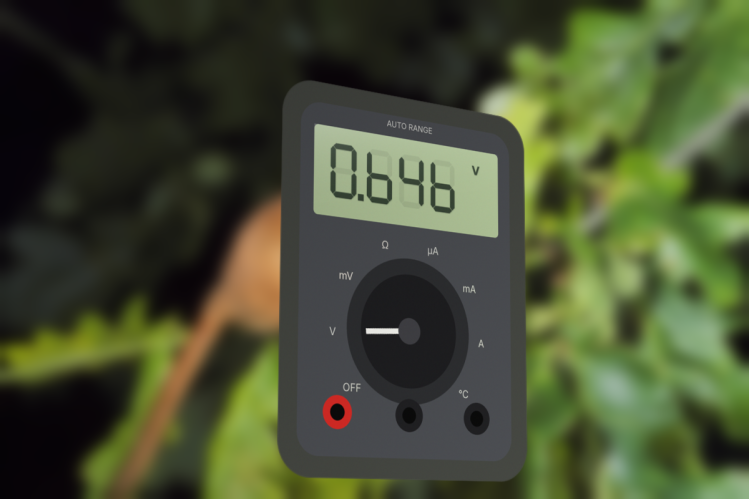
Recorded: 0.646 (V)
